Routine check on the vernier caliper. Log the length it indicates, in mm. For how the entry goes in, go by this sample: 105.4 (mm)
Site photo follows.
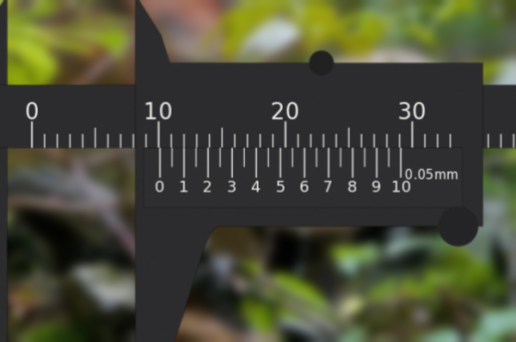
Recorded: 10.1 (mm)
